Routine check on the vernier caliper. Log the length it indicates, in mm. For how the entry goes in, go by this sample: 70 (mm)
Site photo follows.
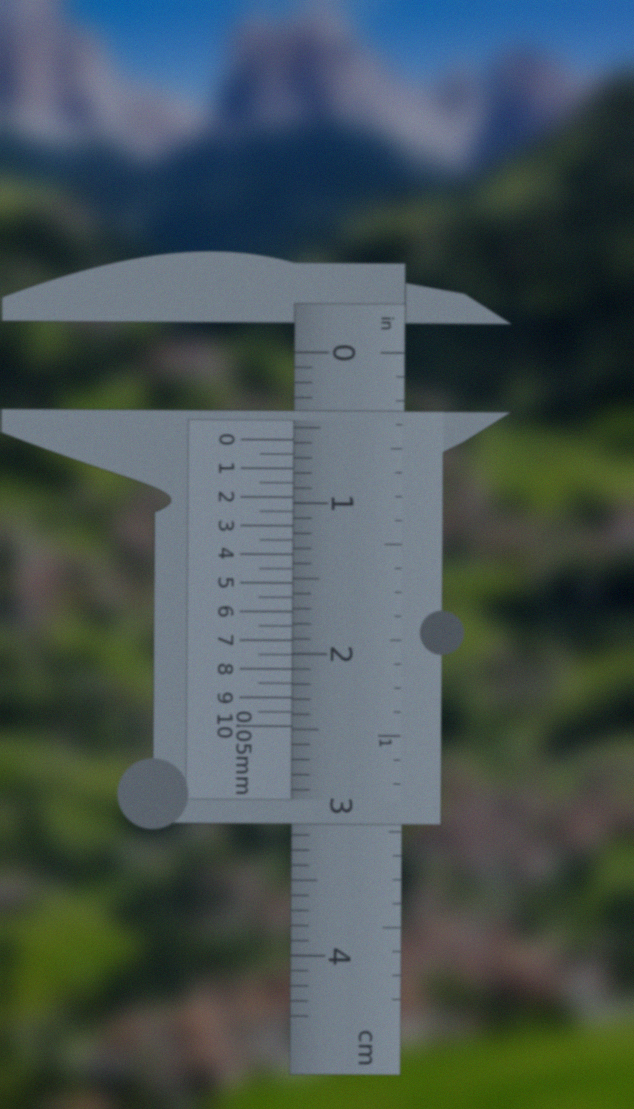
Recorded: 5.8 (mm)
